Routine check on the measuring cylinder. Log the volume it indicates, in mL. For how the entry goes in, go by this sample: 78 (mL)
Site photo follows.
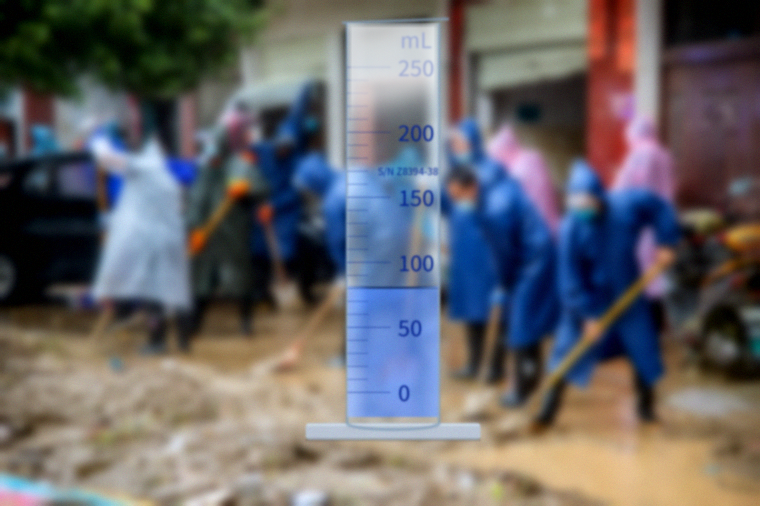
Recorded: 80 (mL)
